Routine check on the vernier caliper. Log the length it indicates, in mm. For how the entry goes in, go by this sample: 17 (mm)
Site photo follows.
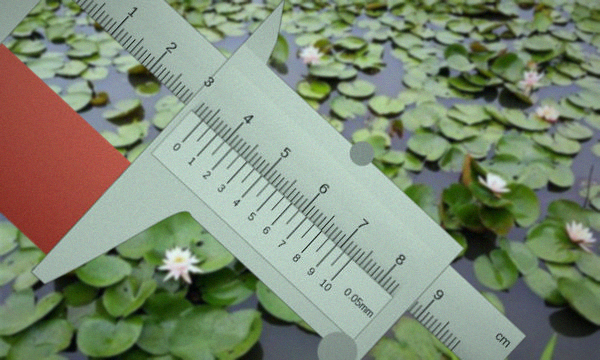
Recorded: 34.0 (mm)
